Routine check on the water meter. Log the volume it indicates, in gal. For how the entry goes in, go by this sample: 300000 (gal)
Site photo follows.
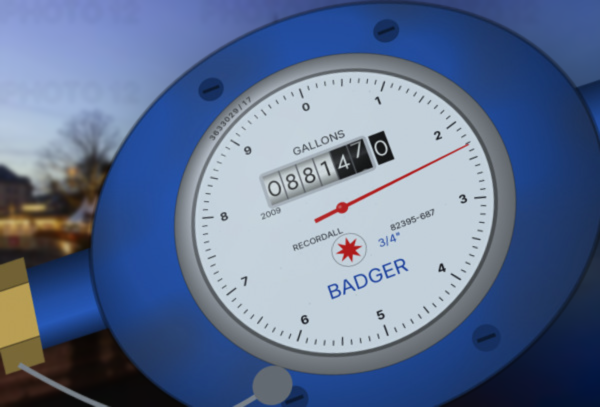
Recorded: 881472.3 (gal)
